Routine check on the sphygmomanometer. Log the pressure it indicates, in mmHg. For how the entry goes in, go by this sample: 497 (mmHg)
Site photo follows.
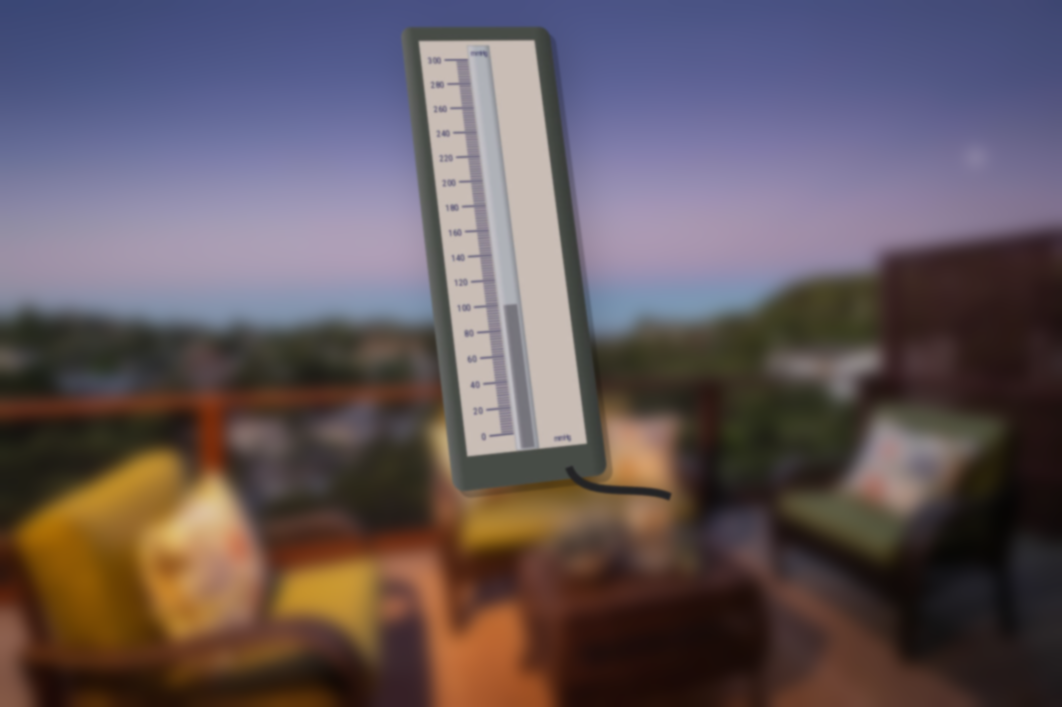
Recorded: 100 (mmHg)
